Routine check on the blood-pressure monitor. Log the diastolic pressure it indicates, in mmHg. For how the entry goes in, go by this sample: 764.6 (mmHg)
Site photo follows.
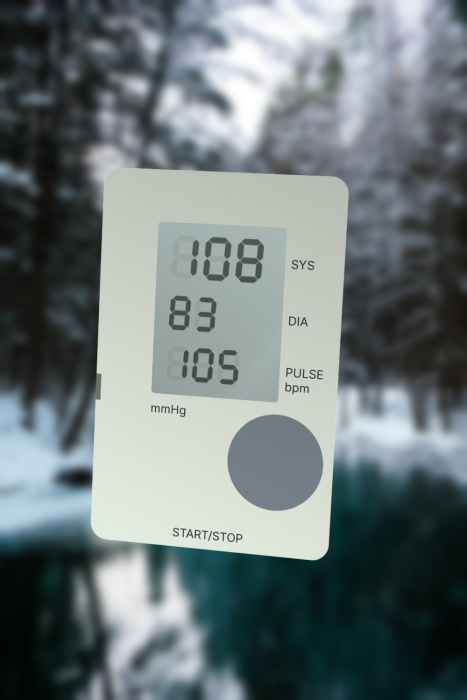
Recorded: 83 (mmHg)
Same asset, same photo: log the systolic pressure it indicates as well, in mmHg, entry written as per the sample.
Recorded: 108 (mmHg)
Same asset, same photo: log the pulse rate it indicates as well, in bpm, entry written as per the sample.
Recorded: 105 (bpm)
